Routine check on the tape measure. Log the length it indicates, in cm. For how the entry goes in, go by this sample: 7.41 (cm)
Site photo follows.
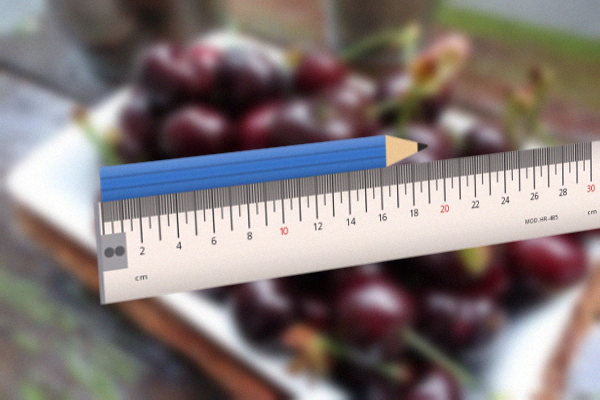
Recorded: 19 (cm)
